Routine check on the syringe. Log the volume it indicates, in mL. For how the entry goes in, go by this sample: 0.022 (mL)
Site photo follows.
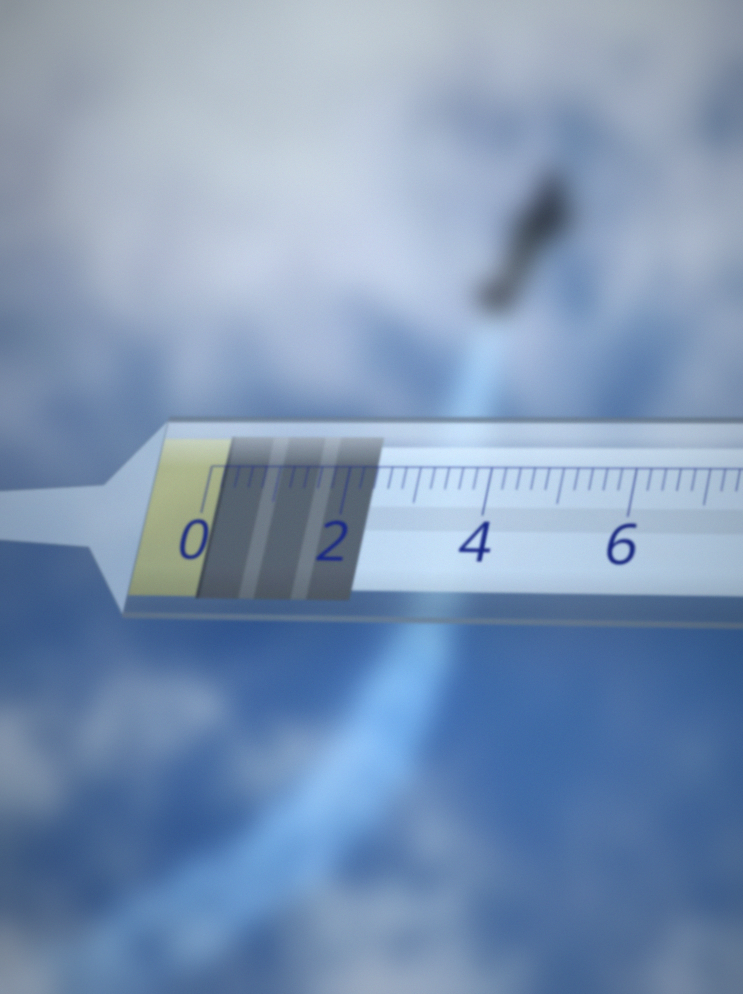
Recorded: 0.2 (mL)
